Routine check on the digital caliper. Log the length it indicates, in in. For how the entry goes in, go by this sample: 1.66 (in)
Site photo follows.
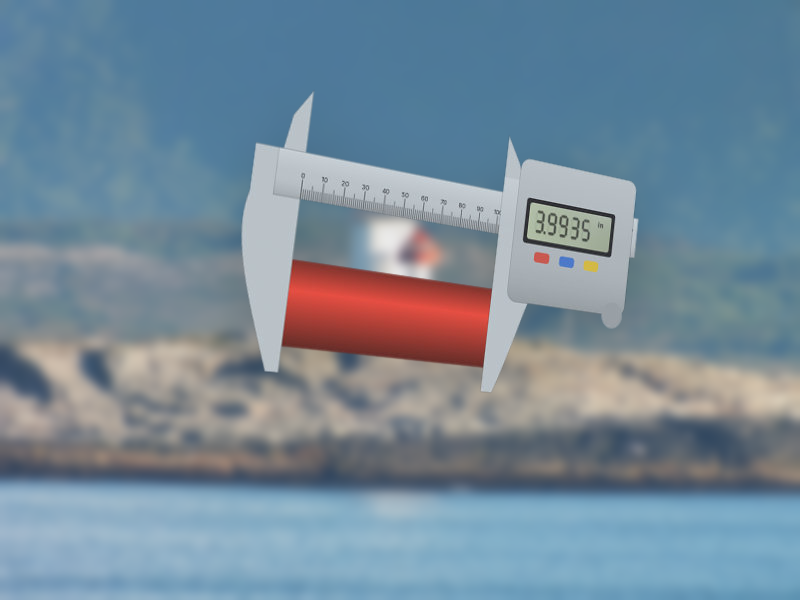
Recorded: 3.9935 (in)
